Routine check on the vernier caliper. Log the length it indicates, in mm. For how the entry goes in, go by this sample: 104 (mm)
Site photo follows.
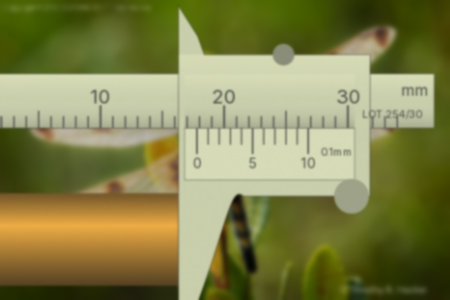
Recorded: 17.8 (mm)
